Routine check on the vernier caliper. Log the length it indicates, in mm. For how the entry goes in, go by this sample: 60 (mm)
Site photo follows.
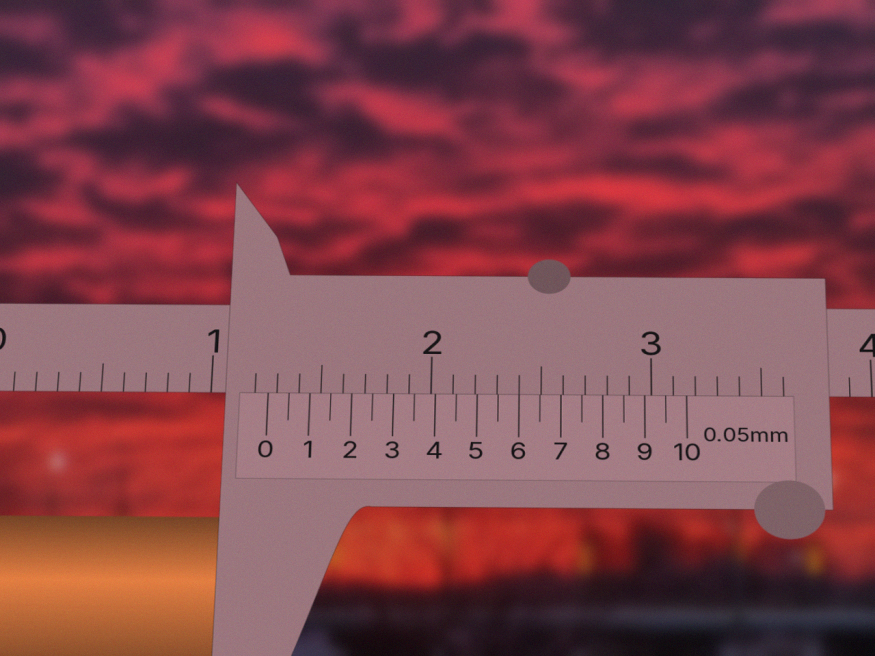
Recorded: 12.60 (mm)
